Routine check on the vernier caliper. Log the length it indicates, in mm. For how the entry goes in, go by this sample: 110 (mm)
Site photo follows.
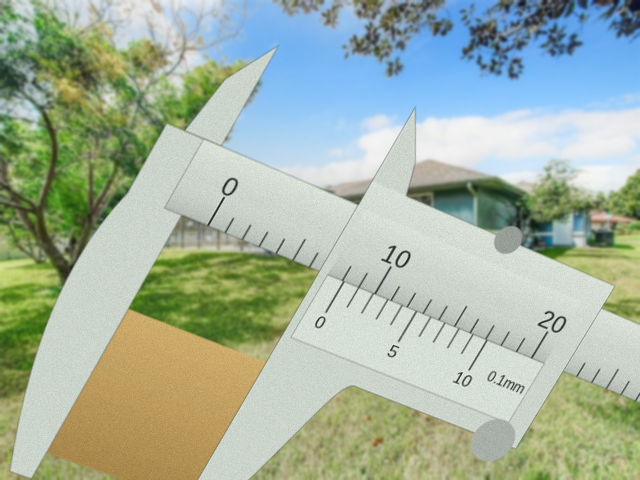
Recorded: 8.1 (mm)
